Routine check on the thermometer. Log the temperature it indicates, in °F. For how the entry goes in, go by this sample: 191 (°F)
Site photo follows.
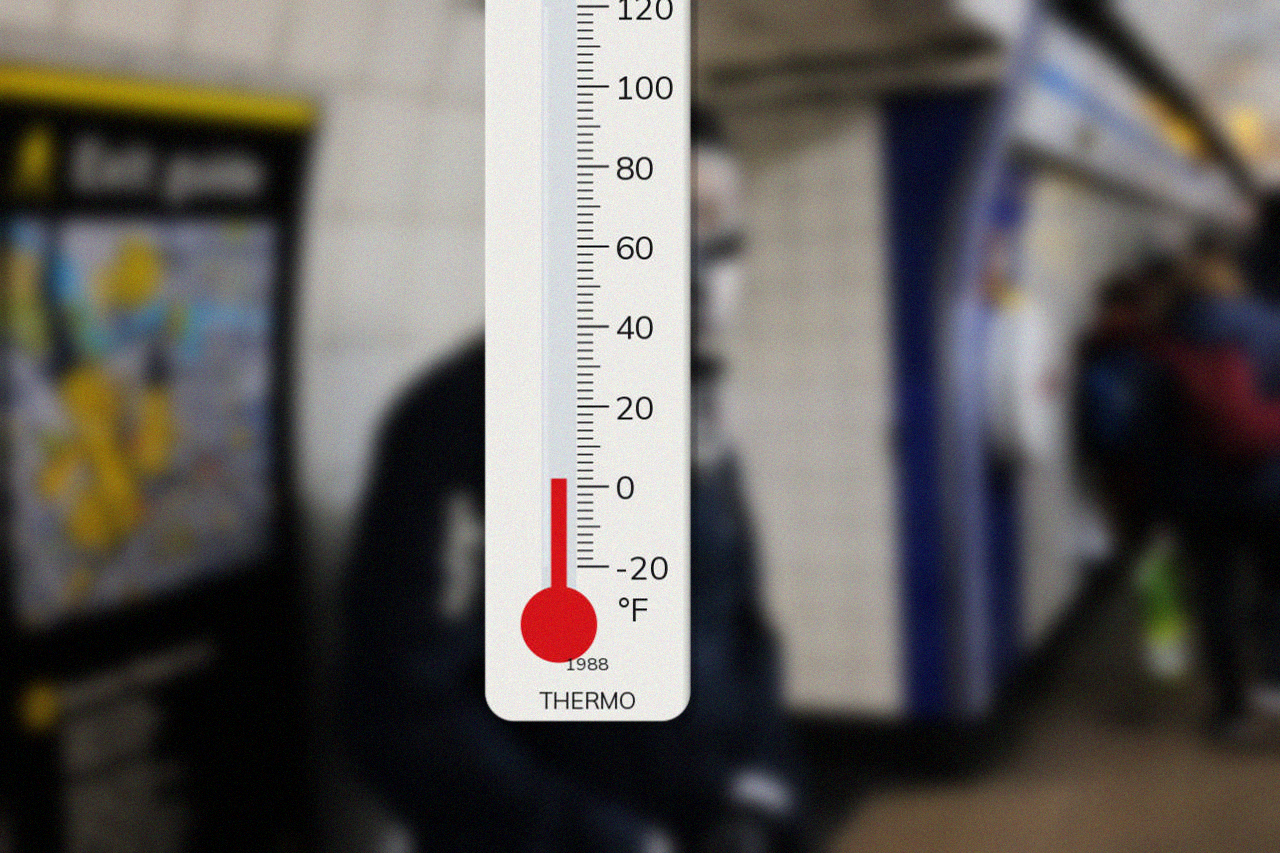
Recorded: 2 (°F)
